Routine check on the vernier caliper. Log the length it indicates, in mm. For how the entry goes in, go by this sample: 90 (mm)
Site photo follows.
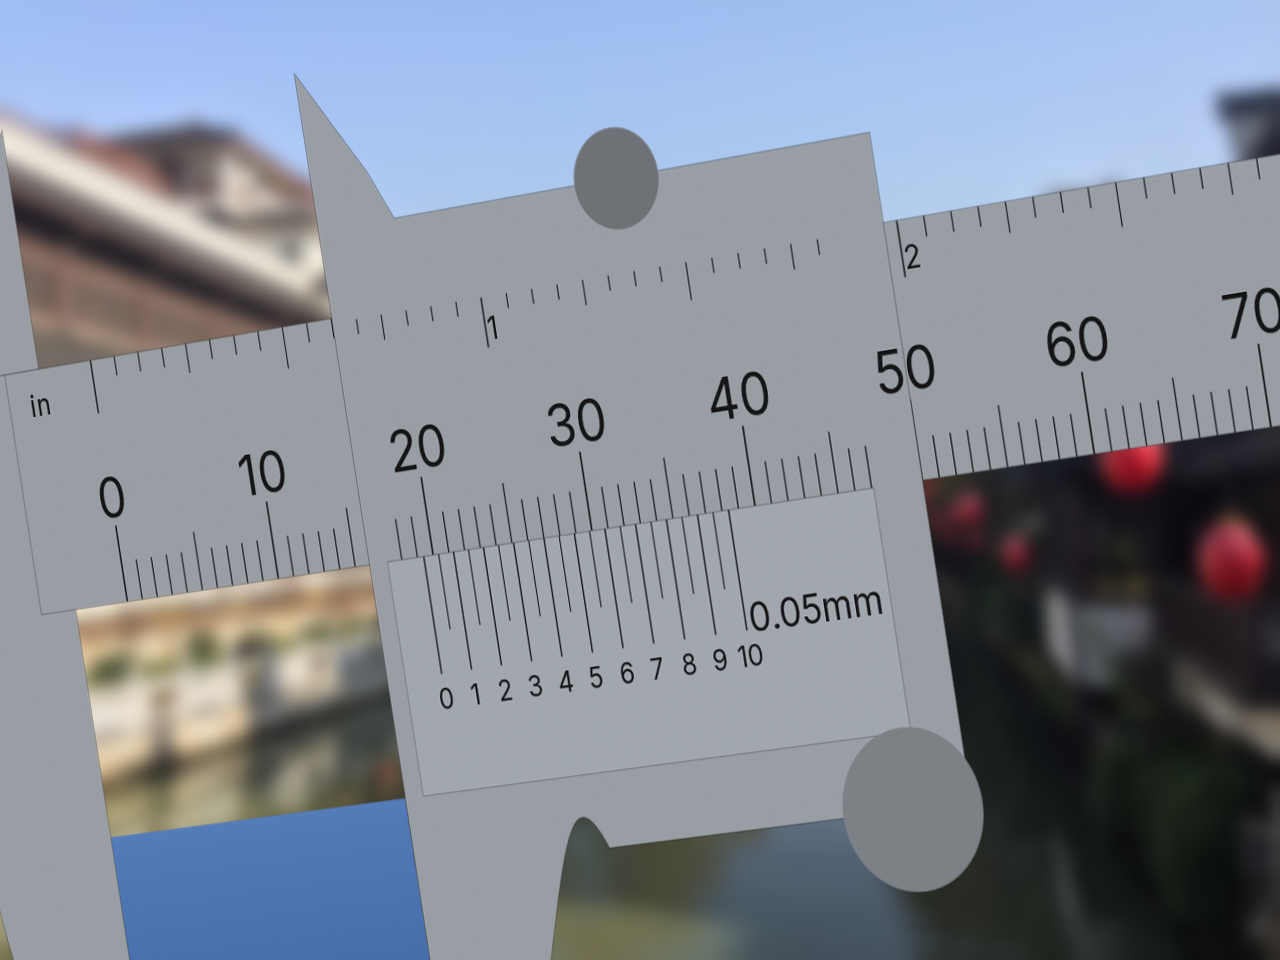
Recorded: 19.4 (mm)
